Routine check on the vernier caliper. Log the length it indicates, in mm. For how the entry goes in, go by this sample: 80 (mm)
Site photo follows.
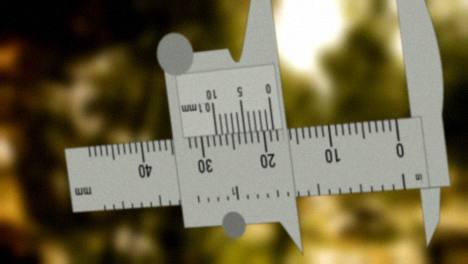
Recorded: 18.5 (mm)
